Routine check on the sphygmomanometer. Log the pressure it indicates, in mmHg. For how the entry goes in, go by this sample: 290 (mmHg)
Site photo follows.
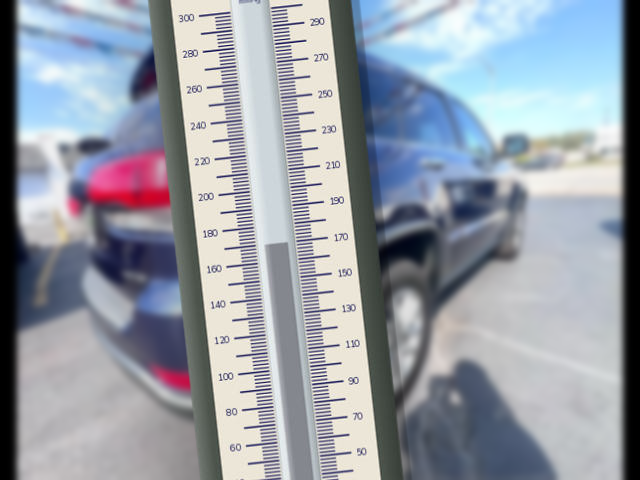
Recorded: 170 (mmHg)
